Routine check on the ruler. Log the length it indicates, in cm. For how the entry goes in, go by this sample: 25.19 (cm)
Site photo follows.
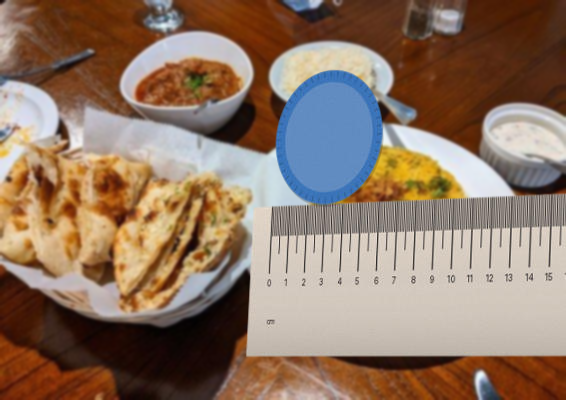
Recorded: 6 (cm)
